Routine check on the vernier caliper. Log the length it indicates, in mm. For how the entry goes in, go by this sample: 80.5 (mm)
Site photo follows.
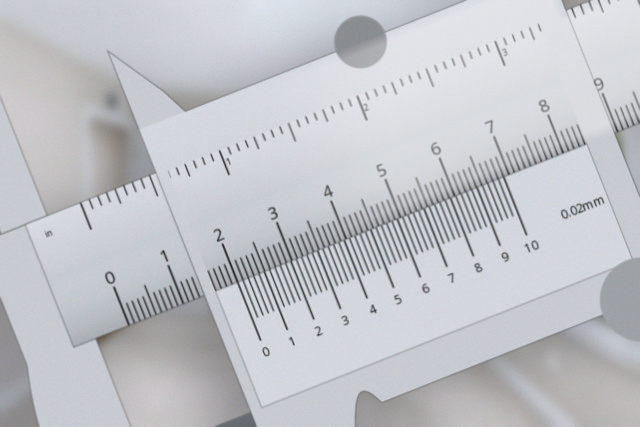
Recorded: 20.0 (mm)
